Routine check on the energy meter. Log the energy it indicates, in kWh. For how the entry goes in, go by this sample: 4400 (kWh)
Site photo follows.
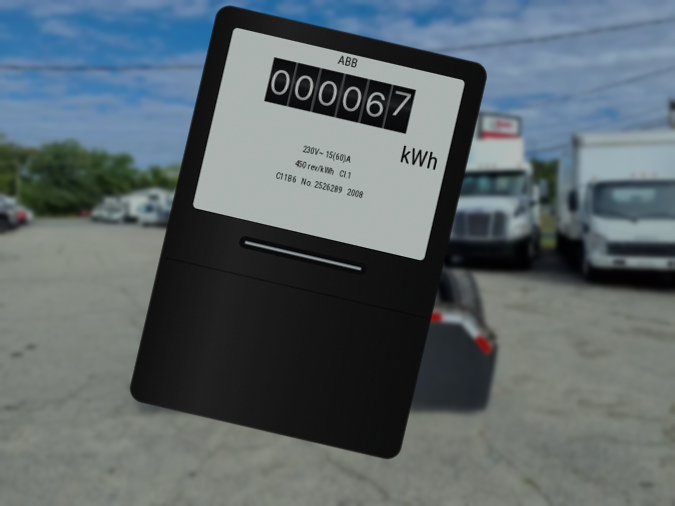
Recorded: 67 (kWh)
